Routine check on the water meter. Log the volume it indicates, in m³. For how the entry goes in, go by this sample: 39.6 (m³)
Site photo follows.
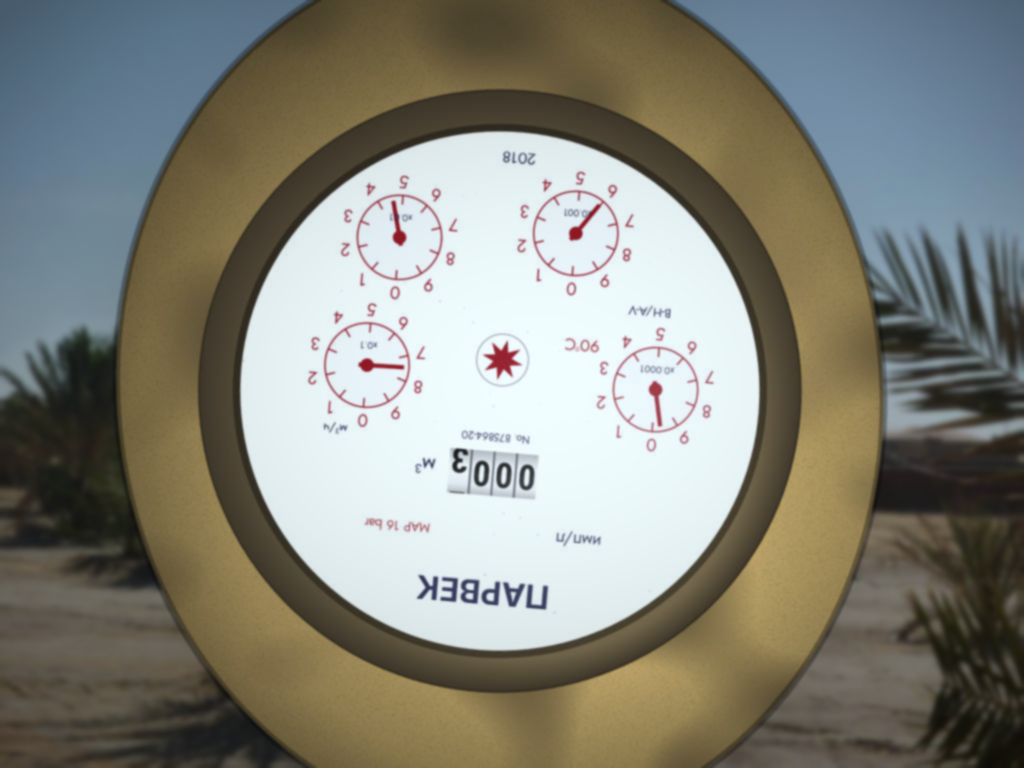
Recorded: 2.7459 (m³)
